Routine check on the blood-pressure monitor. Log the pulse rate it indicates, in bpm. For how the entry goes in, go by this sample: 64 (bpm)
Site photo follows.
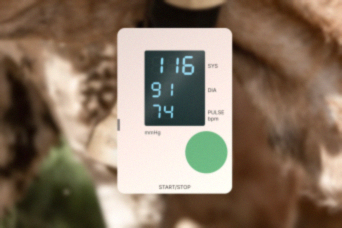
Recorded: 74 (bpm)
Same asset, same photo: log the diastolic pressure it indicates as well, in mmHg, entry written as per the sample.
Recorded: 91 (mmHg)
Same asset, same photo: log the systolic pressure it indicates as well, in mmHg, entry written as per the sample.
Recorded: 116 (mmHg)
